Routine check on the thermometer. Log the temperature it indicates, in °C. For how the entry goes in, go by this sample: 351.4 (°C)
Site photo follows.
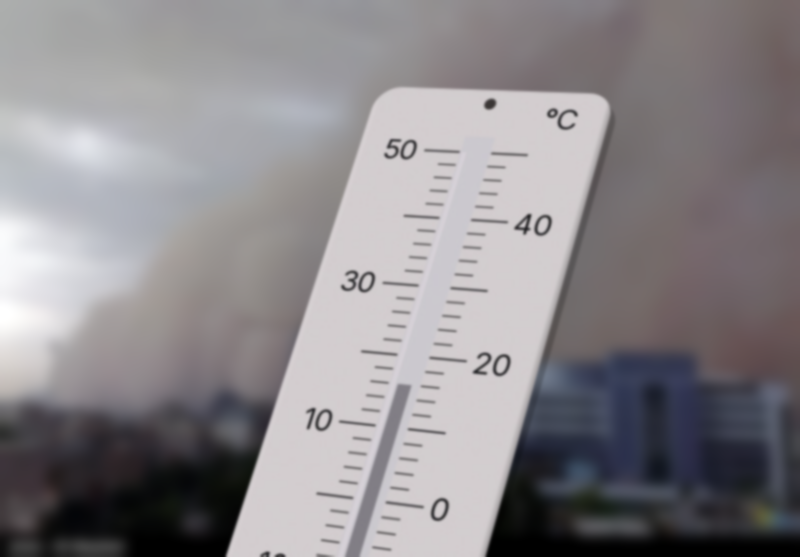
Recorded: 16 (°C)
